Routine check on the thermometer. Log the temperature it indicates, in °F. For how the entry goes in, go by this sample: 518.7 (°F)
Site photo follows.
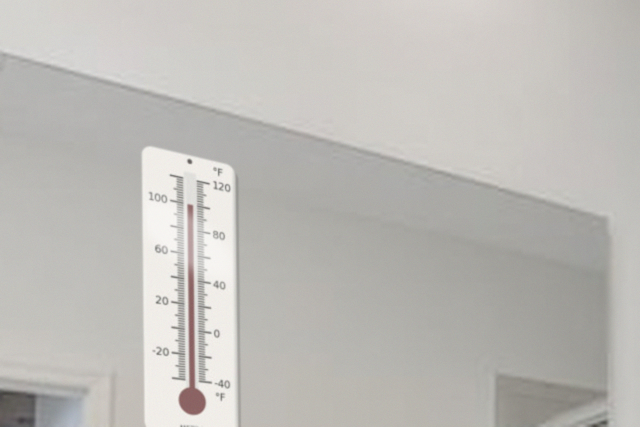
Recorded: 100 (°F)
